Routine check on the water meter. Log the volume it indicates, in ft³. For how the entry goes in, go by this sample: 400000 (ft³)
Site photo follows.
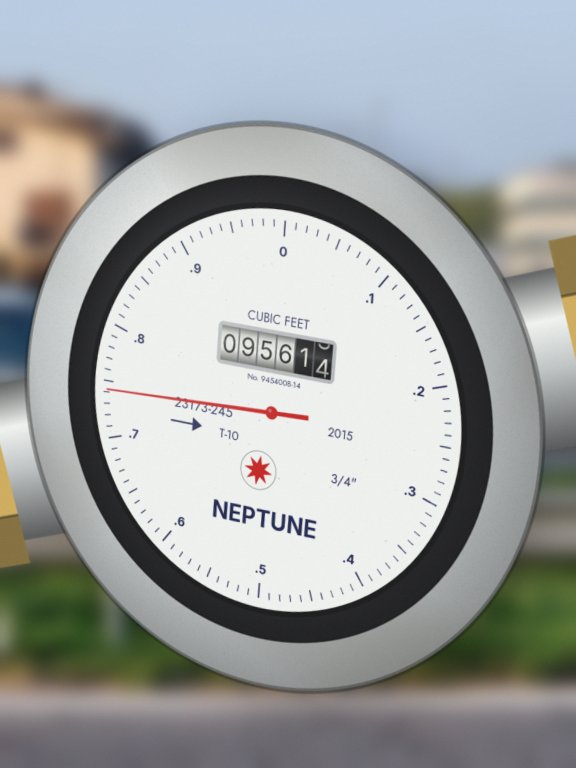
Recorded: 95613.74 (ft³)
